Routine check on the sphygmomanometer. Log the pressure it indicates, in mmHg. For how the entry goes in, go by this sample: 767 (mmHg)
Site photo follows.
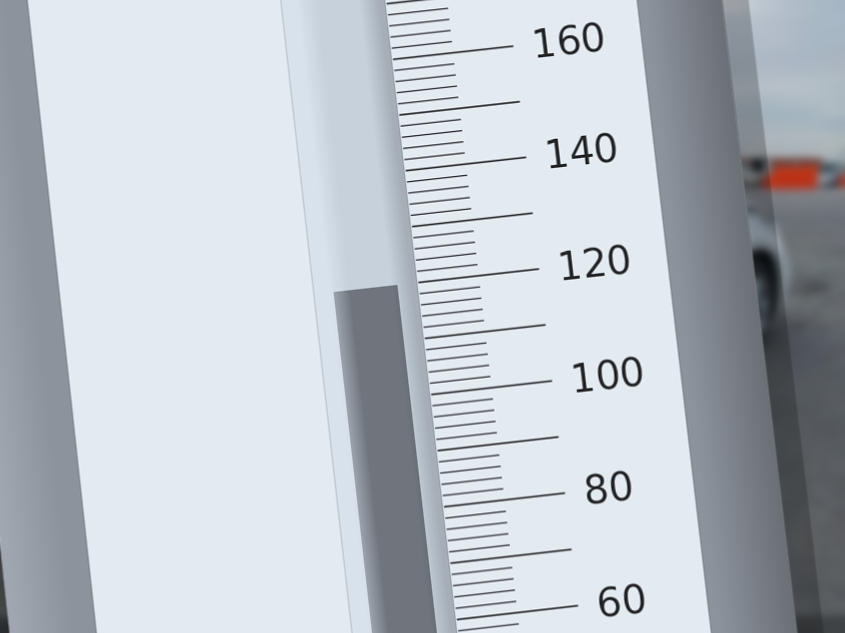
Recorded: 120 (mmHg)
